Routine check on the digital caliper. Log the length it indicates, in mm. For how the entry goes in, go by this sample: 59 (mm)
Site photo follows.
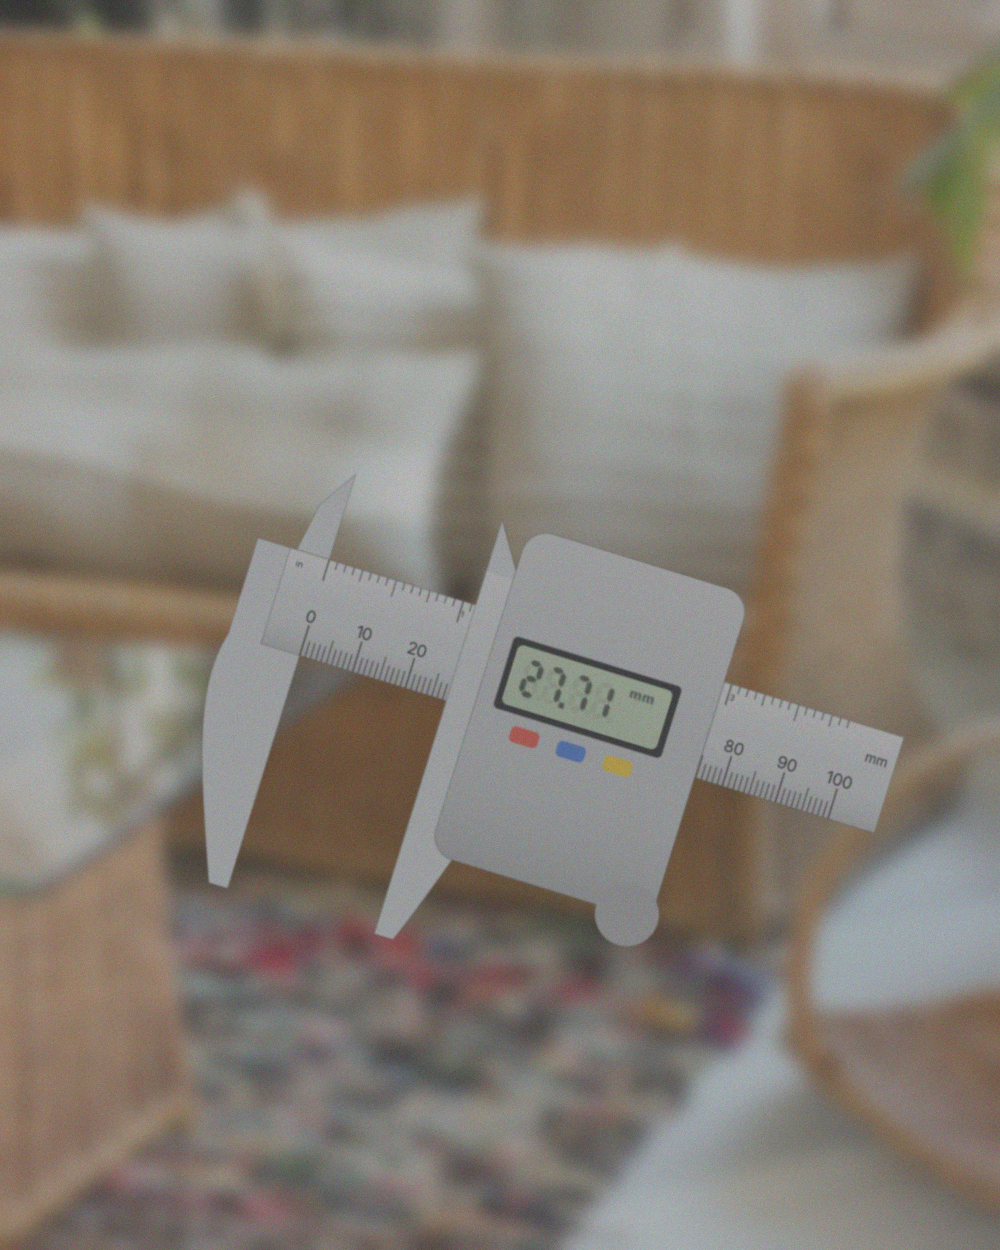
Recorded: 27.71 (mm)
